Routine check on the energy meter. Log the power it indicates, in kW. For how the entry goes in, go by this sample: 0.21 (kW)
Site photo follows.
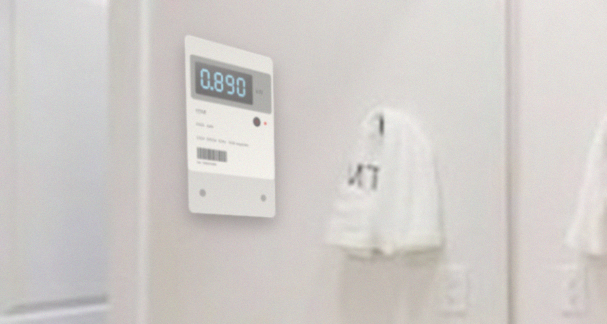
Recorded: 0.890 (kW)
